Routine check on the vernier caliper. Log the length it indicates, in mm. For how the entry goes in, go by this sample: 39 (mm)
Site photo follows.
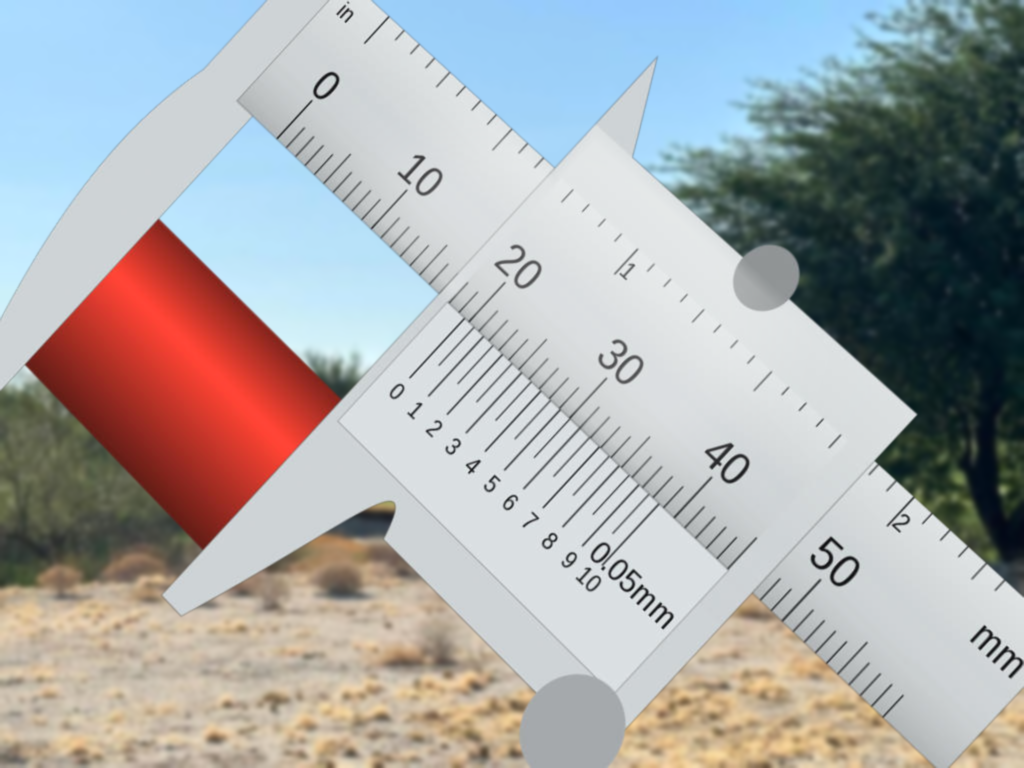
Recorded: 19.6 (mm)
